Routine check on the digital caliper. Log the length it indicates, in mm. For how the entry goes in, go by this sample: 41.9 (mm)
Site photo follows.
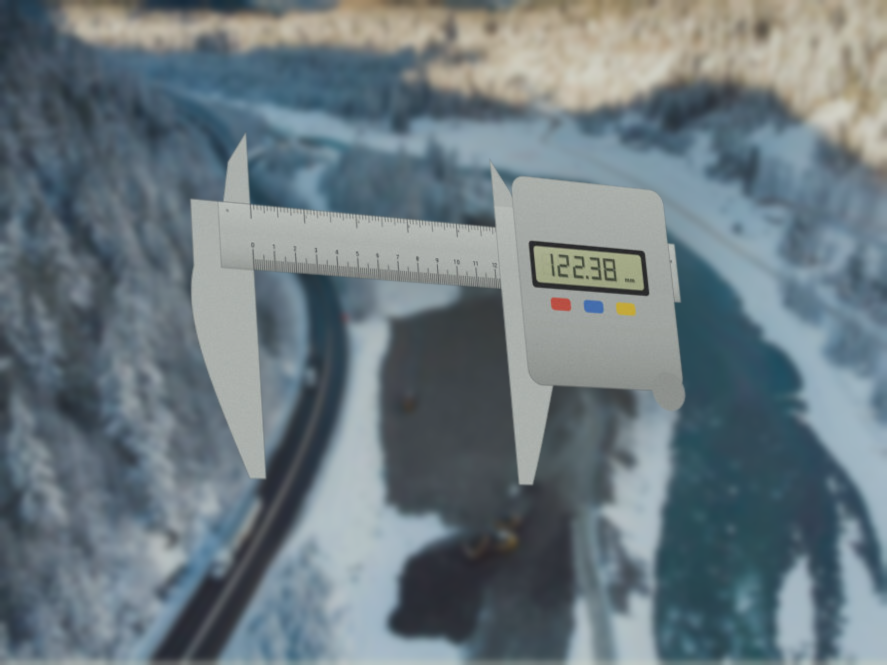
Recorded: 122.38 (mm)
